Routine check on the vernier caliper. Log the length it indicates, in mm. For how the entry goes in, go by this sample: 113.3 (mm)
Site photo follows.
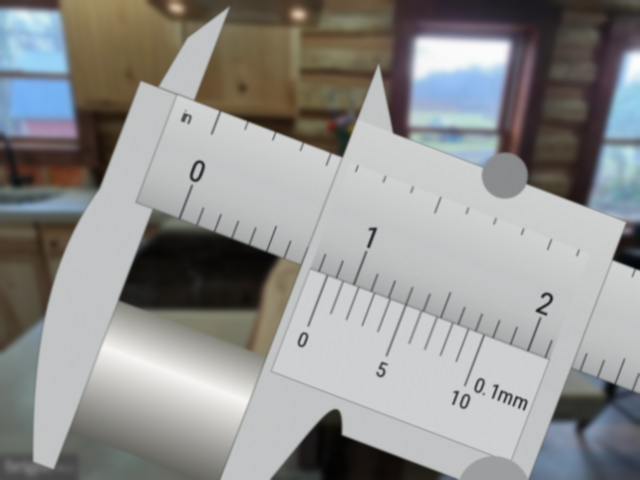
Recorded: 8.5 (mm)
